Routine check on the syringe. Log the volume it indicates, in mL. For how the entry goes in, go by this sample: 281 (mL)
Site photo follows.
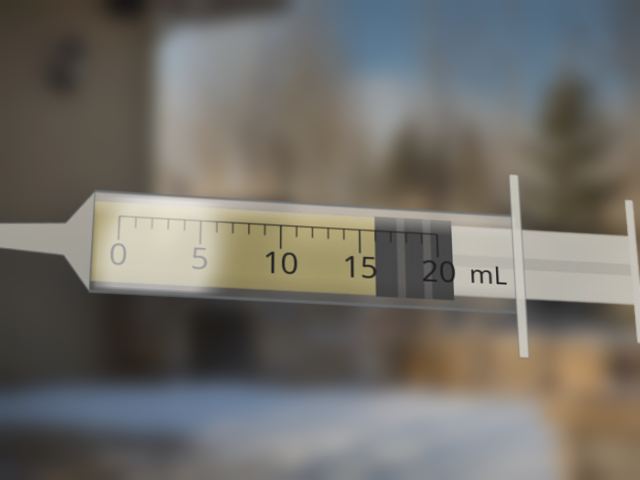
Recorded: 16 (mL)
